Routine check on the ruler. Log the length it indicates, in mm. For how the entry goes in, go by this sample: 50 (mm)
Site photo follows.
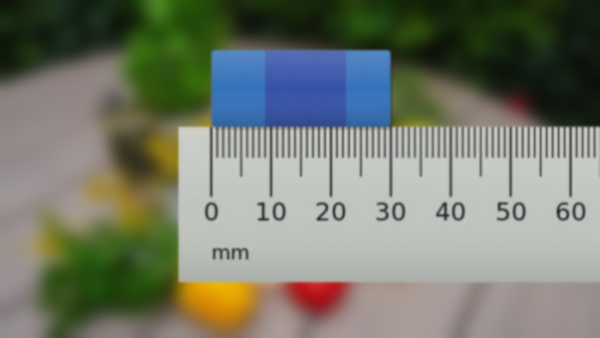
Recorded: 30 (mm)
